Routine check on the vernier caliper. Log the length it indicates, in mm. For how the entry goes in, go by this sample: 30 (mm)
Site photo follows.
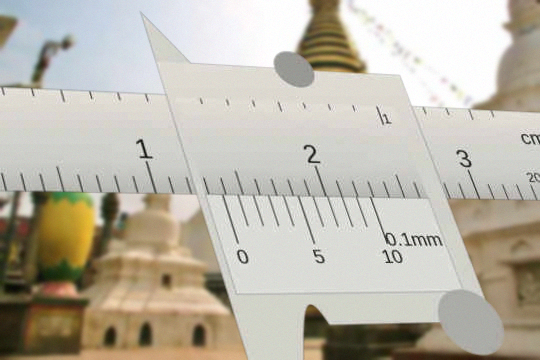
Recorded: 13.8 (mm)
